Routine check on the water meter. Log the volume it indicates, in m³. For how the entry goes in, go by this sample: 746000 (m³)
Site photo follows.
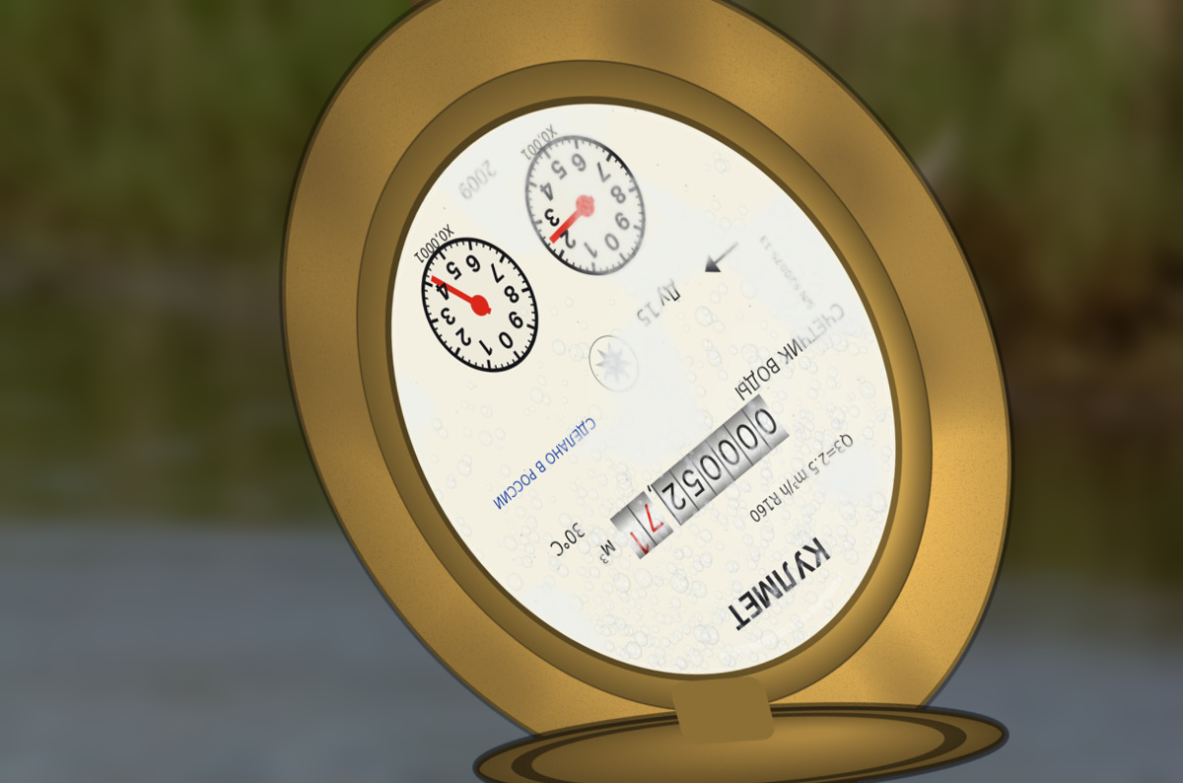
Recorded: 52.7124 (m³)
